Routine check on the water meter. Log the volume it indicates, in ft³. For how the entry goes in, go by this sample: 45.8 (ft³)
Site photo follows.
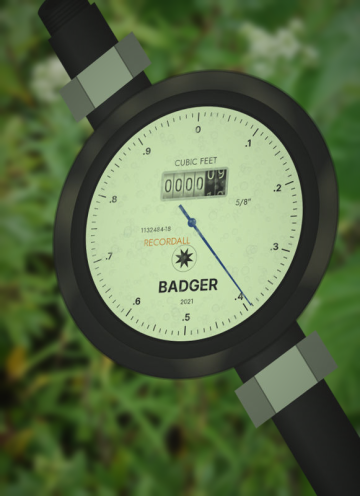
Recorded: 9.39 (ft³)
